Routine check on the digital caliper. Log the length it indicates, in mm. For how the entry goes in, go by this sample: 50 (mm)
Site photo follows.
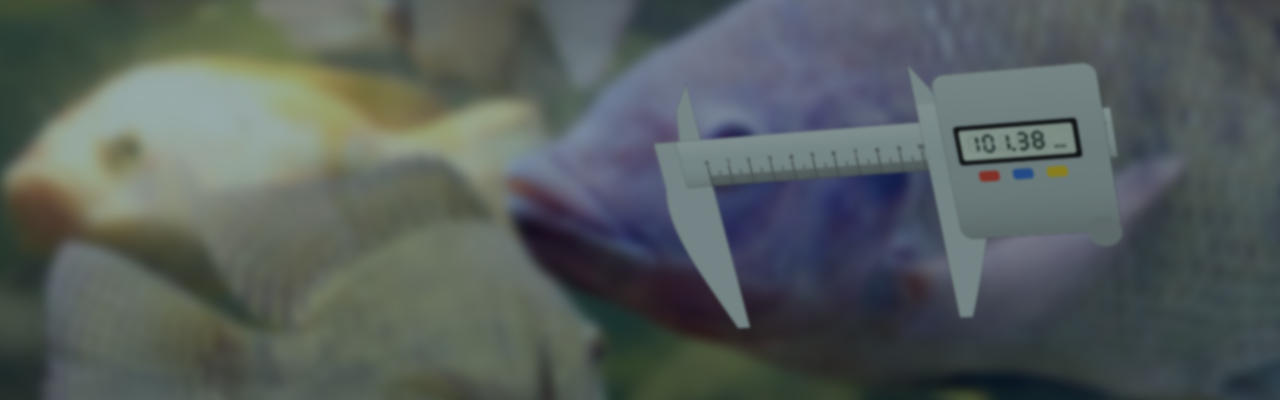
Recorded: 101.38 (mm)
